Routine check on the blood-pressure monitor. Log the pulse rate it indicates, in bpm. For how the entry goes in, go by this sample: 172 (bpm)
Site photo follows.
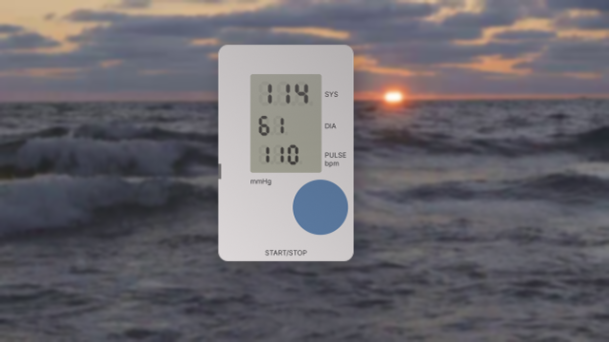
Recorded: 110 (bpm)
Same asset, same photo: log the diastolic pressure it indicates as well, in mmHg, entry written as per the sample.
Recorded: 61 (mmHg)
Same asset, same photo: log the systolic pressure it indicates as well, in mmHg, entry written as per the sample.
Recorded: 114 (mmHg)
